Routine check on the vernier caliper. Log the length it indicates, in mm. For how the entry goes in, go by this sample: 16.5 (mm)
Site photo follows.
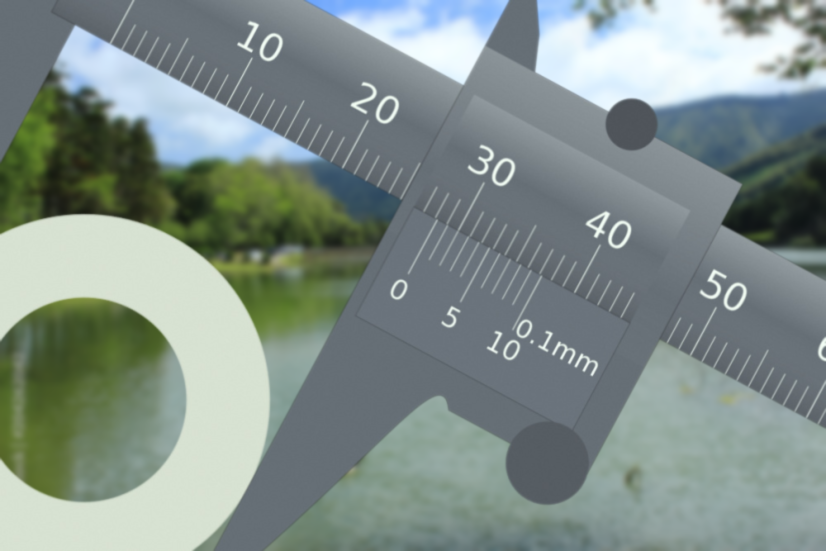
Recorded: 28.2 (mm)
